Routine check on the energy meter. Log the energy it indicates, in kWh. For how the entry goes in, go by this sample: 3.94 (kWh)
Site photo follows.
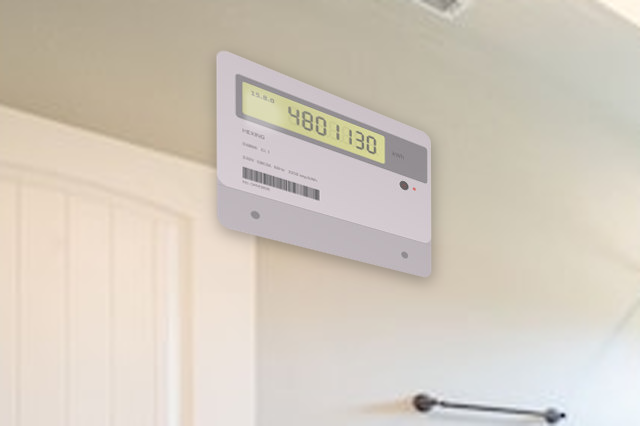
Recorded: 4801130 (kWh)
